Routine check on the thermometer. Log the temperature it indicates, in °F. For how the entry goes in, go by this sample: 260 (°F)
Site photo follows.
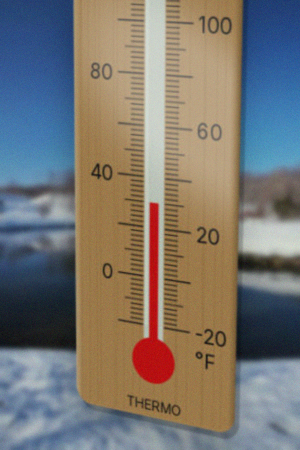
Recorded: 30 (°F)
